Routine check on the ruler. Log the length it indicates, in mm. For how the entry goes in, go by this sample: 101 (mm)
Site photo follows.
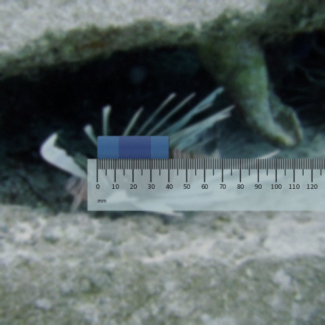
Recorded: 40 (mm)
